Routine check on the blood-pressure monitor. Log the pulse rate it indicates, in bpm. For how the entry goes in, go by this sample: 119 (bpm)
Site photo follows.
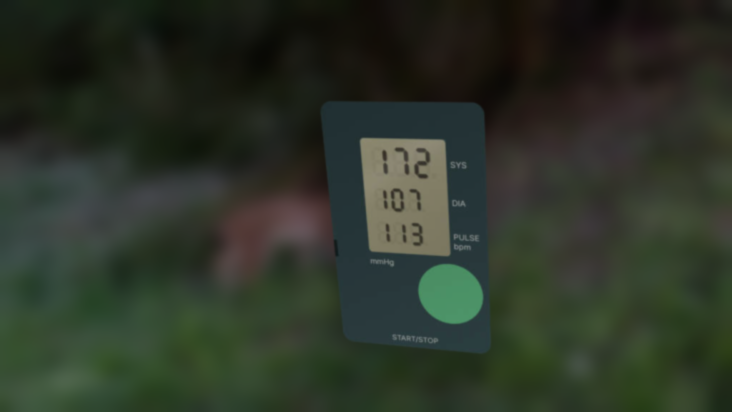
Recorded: 113 (bpm)
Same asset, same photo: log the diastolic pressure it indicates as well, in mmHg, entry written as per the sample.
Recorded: 107 (mmHg)
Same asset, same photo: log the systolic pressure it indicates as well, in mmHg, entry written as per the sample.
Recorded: 172 (mmHg)
